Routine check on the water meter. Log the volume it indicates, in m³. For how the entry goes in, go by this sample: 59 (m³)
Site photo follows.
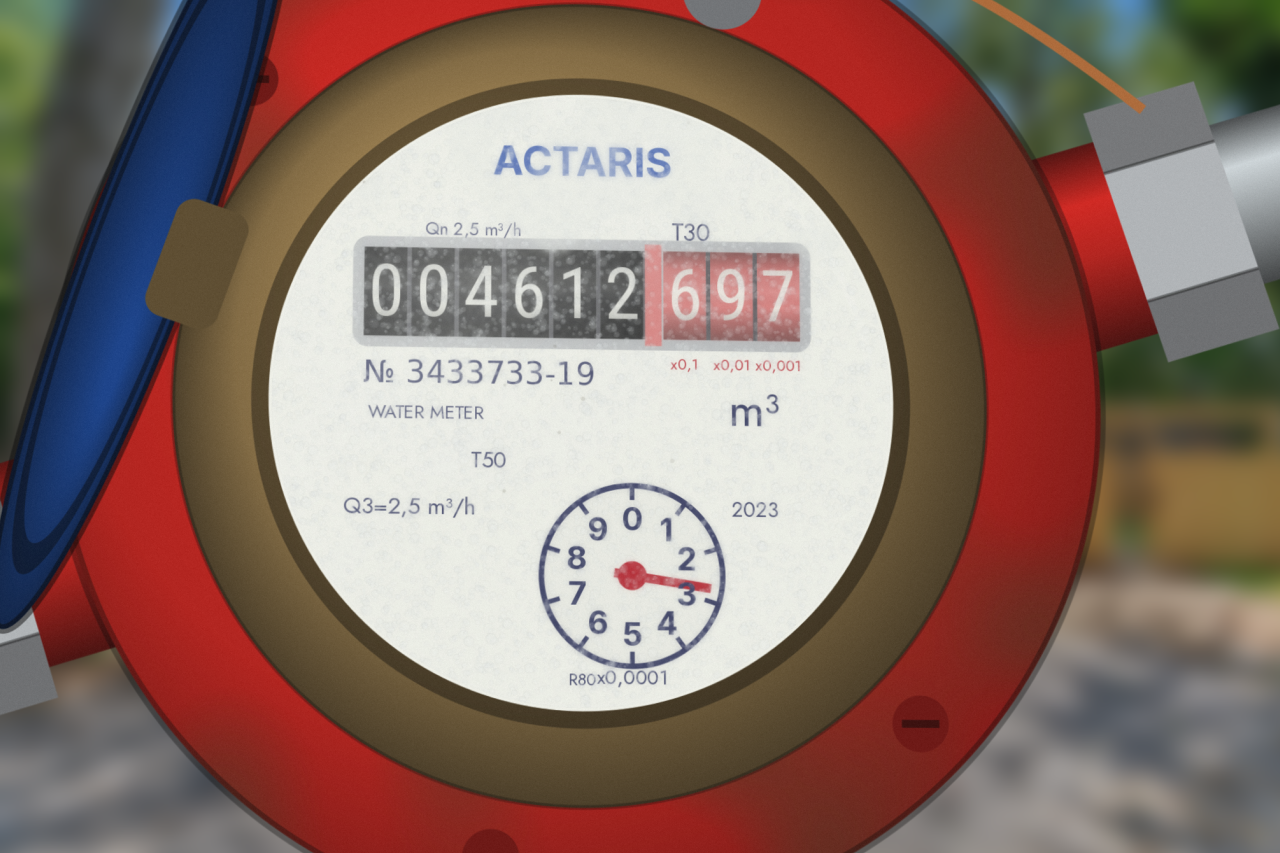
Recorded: 4612.6972 (m³)
